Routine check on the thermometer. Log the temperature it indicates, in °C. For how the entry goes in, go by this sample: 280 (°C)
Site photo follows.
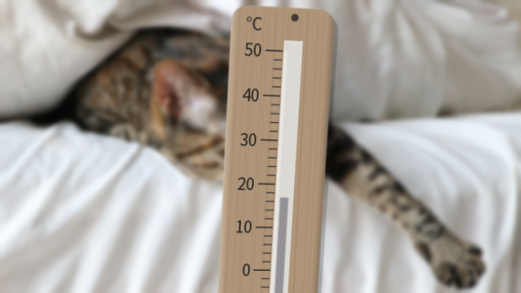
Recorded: 17 (°C)
